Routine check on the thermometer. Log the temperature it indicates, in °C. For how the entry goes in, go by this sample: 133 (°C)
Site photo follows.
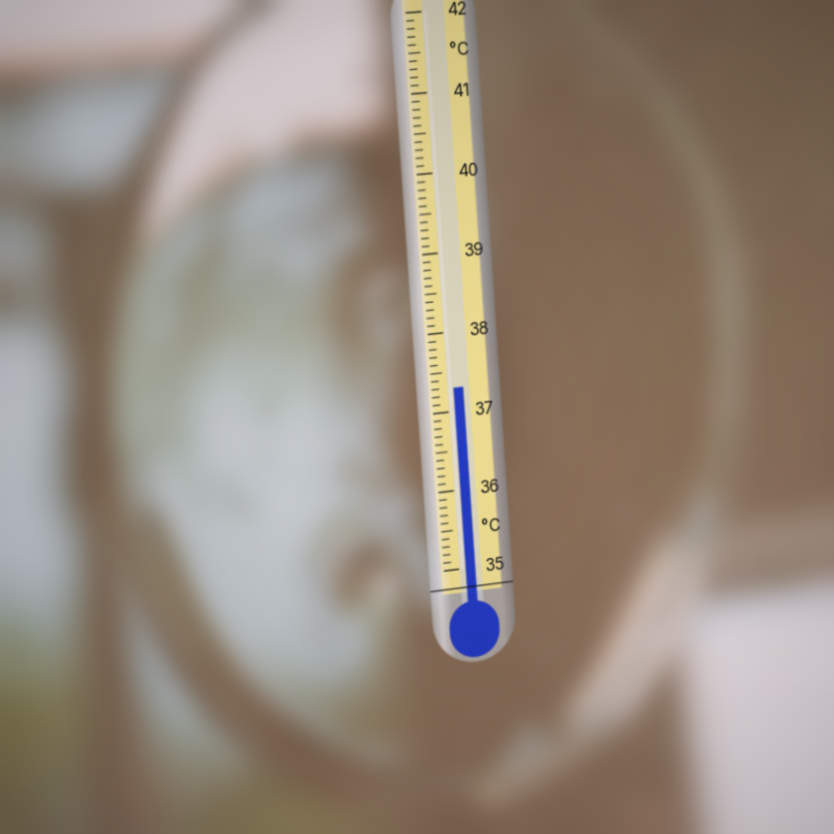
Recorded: 37.3 (°C)
